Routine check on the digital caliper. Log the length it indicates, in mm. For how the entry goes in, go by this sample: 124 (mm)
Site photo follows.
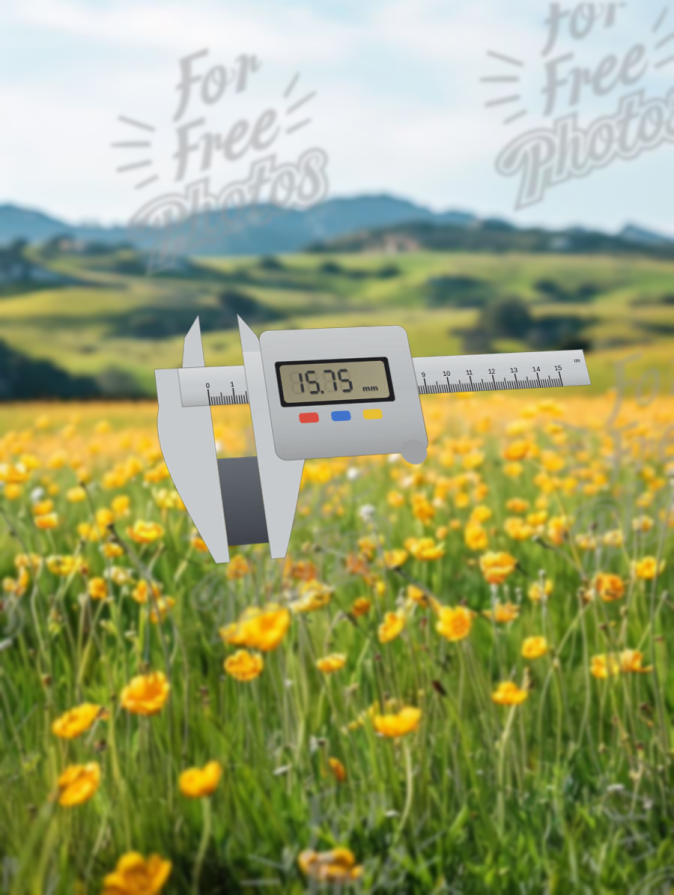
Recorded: 15.75 (mm)
